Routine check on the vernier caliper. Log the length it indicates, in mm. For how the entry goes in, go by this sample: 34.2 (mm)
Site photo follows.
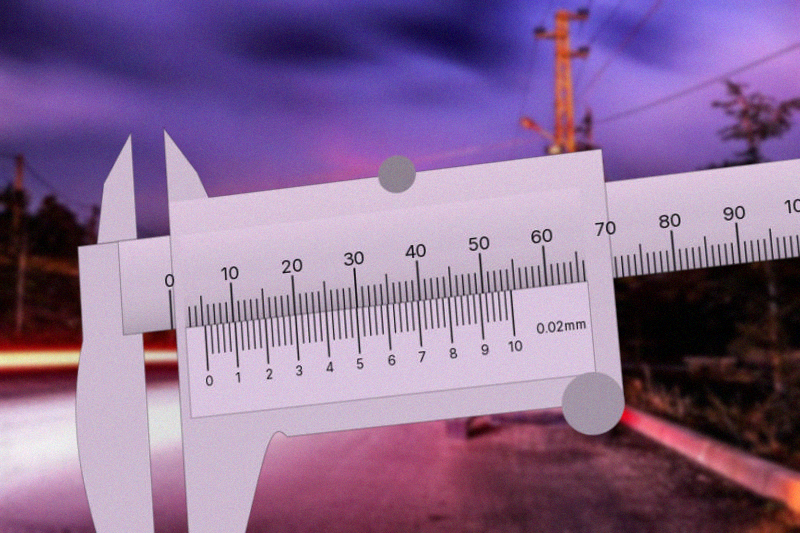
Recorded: 5.4 (mm)
